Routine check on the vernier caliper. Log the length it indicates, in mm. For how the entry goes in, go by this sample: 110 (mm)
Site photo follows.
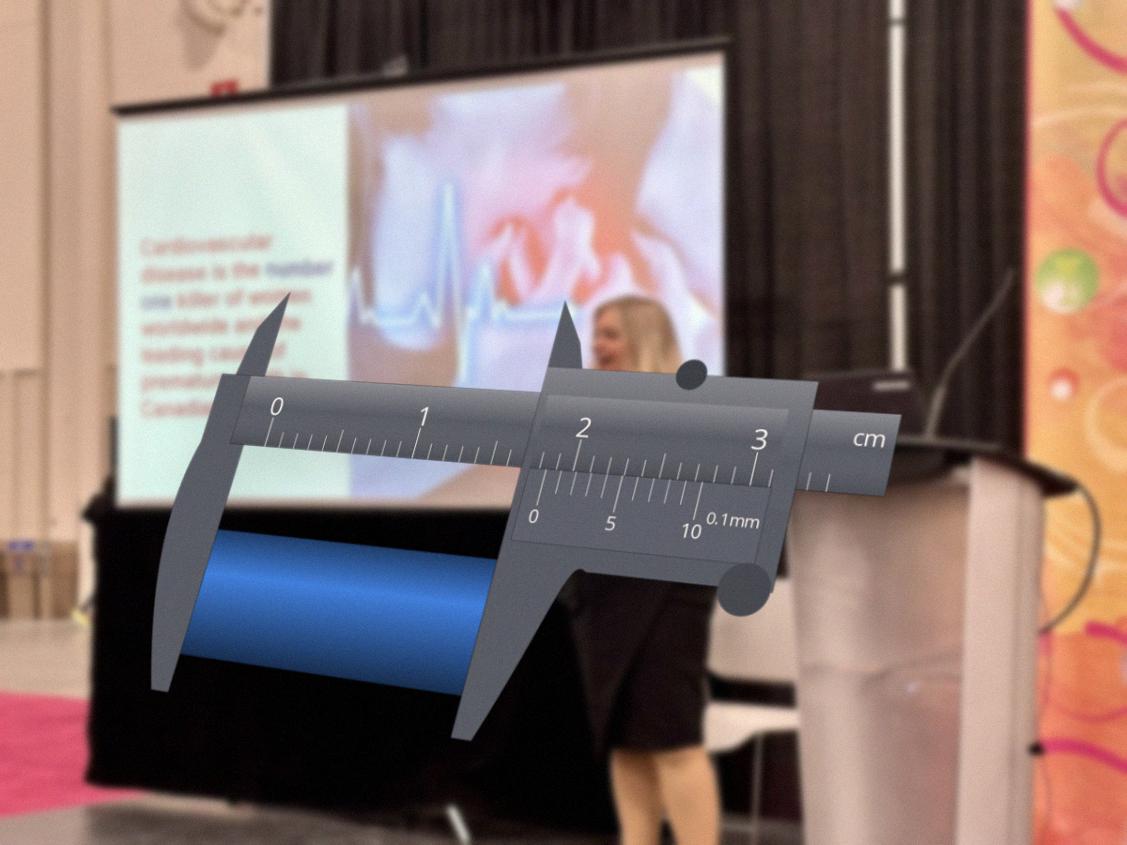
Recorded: 18.4 (mm)
